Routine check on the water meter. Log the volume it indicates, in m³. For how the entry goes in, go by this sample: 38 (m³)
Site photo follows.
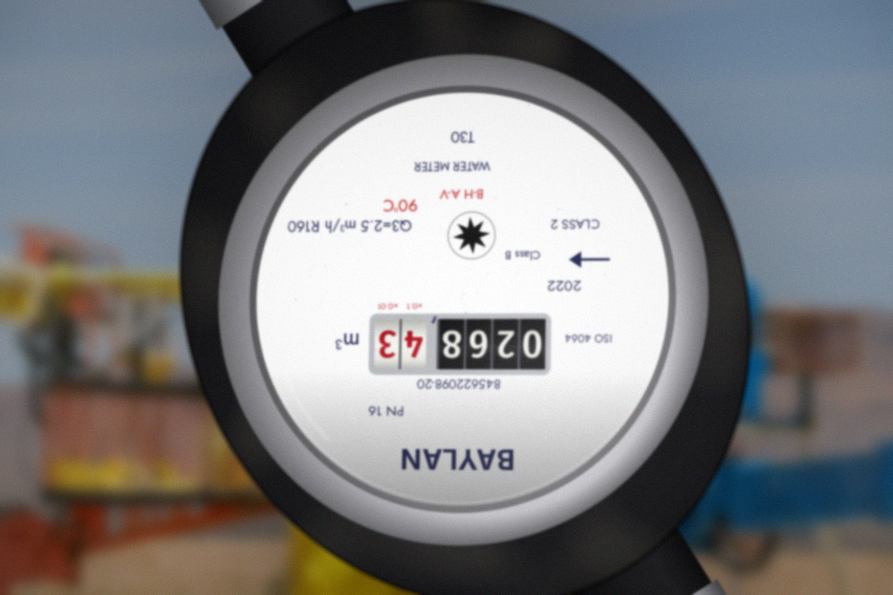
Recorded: 268.43 (m³)
